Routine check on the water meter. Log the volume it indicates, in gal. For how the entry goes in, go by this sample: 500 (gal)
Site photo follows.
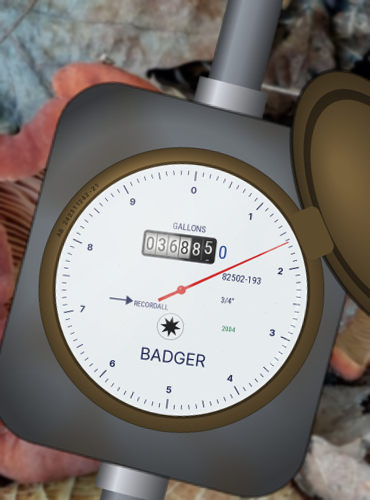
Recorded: 368851.6 (gal)
